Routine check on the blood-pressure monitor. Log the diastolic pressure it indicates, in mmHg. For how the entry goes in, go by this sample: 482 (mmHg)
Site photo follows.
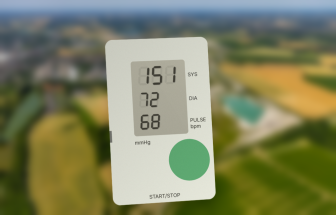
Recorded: 72 (mmHg)
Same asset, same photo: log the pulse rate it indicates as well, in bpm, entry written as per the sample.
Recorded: 68 (bpm)
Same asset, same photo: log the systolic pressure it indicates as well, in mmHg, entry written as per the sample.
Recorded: 151 (mmHg)
